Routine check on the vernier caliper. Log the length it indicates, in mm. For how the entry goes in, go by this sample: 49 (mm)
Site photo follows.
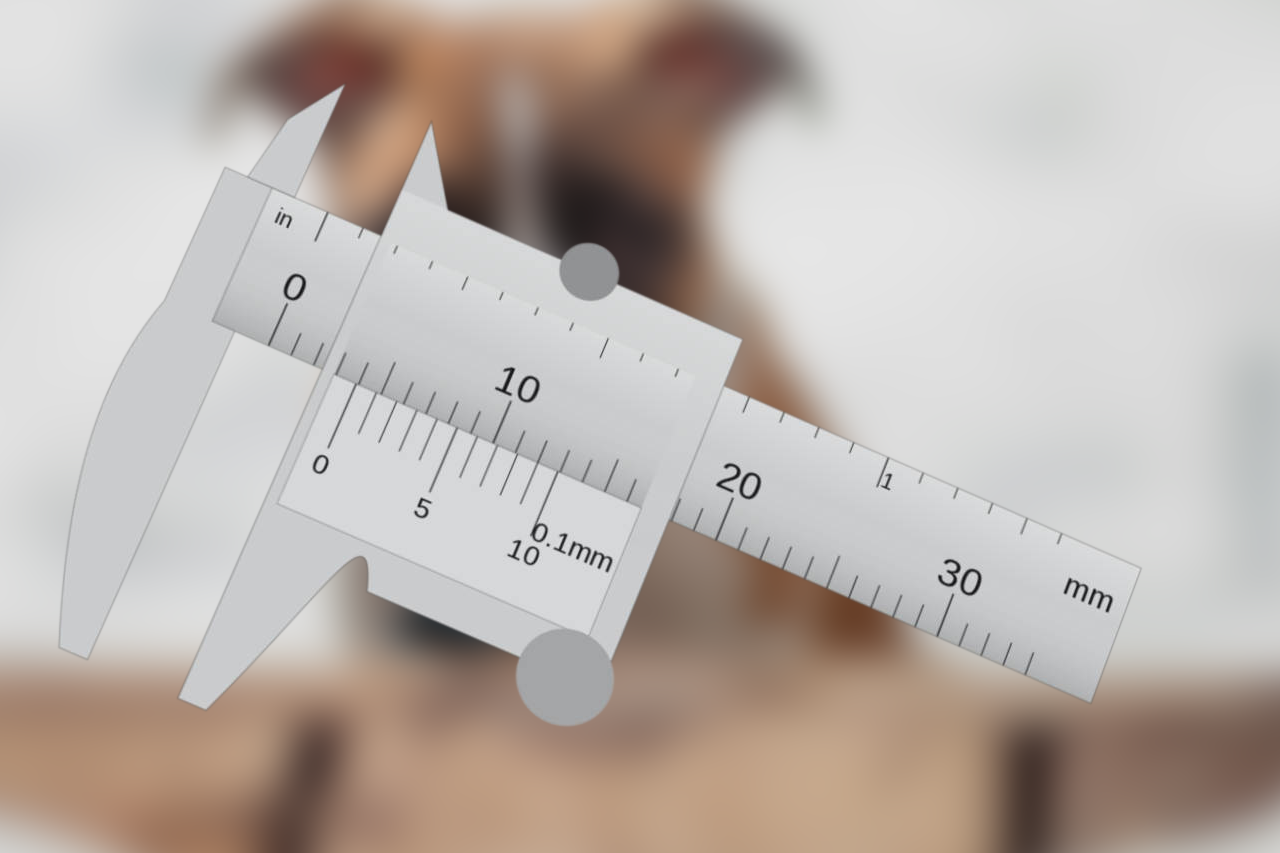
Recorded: 3.9 (mm)
